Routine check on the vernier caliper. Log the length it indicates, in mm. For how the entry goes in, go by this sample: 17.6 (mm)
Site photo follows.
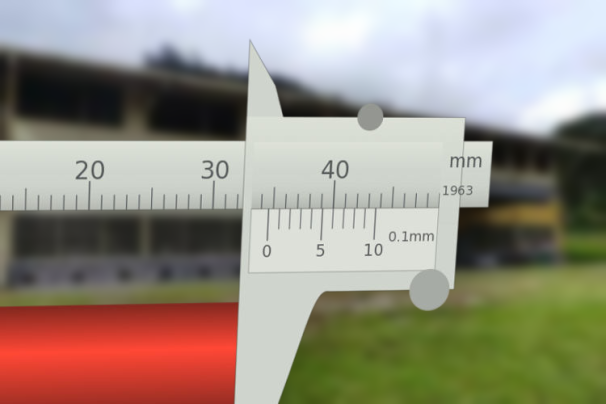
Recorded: 34.6 (mm)
